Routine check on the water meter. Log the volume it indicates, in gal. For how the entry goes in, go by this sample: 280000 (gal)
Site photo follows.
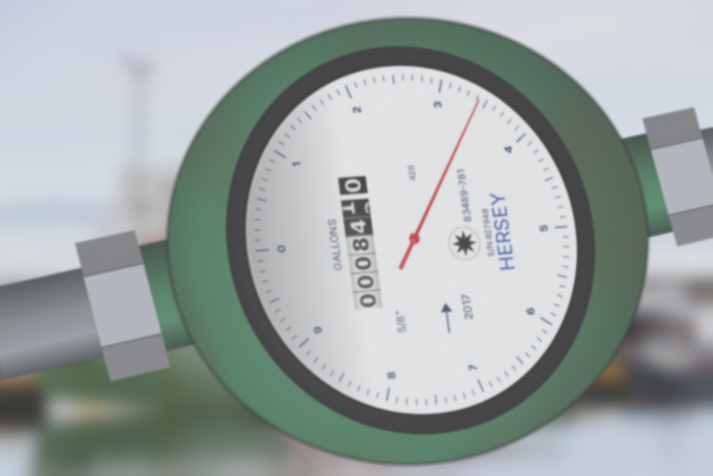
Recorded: 8413.4 (gal)
